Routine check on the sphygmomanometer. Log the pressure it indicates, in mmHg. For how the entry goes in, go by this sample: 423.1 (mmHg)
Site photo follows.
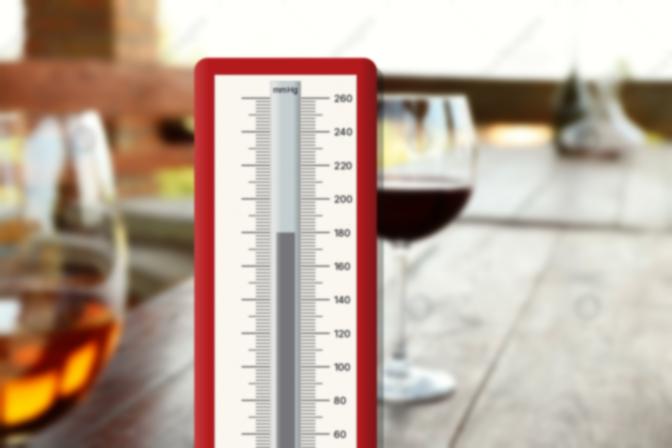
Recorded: 180 (mmHg)
